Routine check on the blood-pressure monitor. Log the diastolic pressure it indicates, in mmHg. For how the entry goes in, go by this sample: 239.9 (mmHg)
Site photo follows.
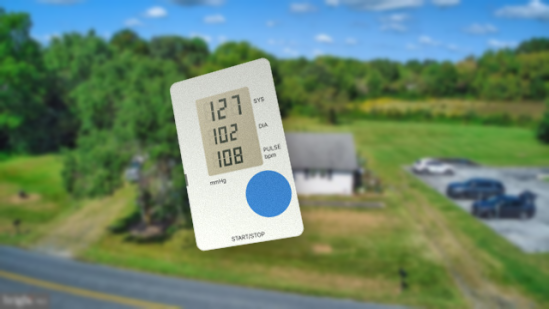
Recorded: 102 (mmHg)
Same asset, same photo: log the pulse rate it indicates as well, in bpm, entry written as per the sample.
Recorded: 108 (bpm)
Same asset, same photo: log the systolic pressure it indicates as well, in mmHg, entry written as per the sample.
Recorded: 127 (mmHg)
